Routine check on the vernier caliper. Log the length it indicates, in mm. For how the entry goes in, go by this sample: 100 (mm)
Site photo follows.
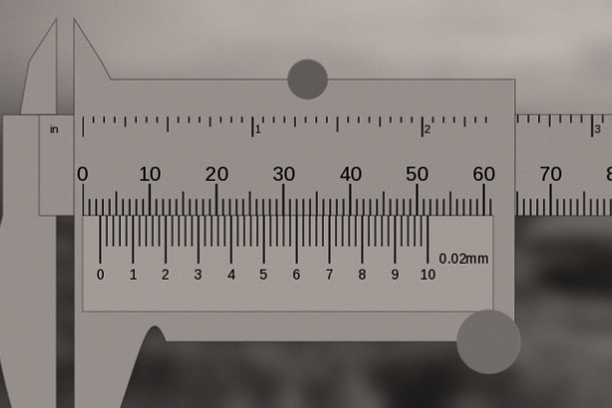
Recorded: 2.6 (mm)
